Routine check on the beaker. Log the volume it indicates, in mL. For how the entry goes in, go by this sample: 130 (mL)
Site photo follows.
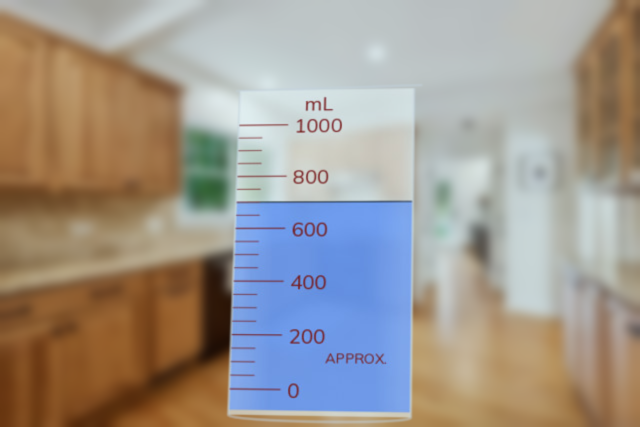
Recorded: 700 (mL)
